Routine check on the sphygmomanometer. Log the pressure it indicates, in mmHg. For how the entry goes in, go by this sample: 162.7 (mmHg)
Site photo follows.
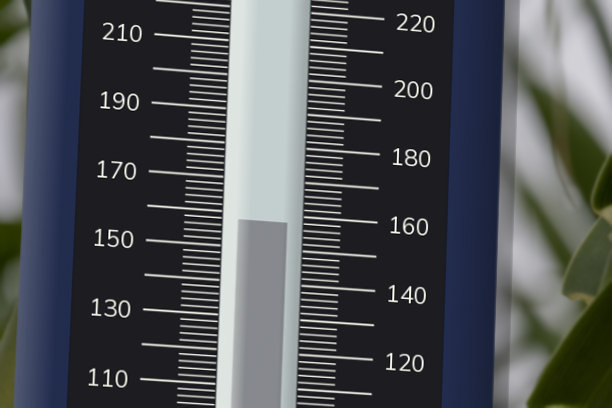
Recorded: 158 (mmHg)
